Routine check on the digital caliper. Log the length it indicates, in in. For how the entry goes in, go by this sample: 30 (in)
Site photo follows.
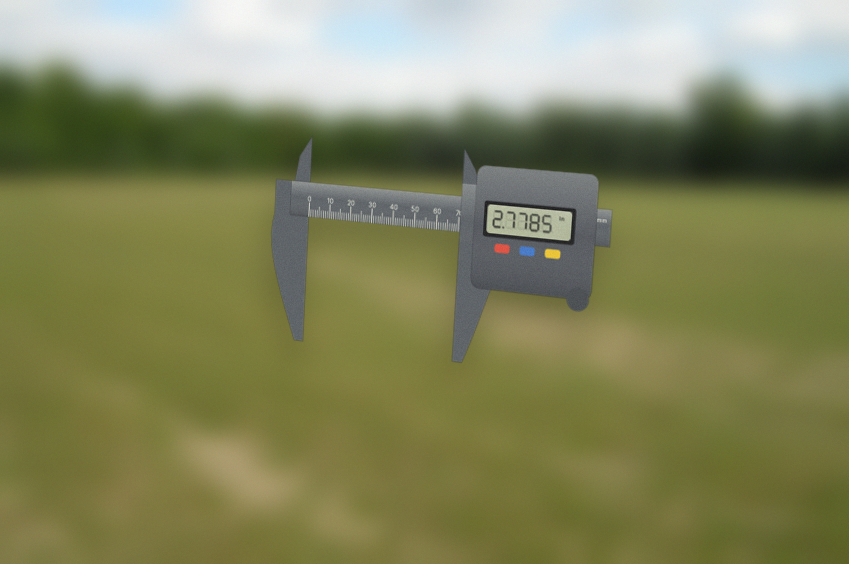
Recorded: 2.7785 (in)
